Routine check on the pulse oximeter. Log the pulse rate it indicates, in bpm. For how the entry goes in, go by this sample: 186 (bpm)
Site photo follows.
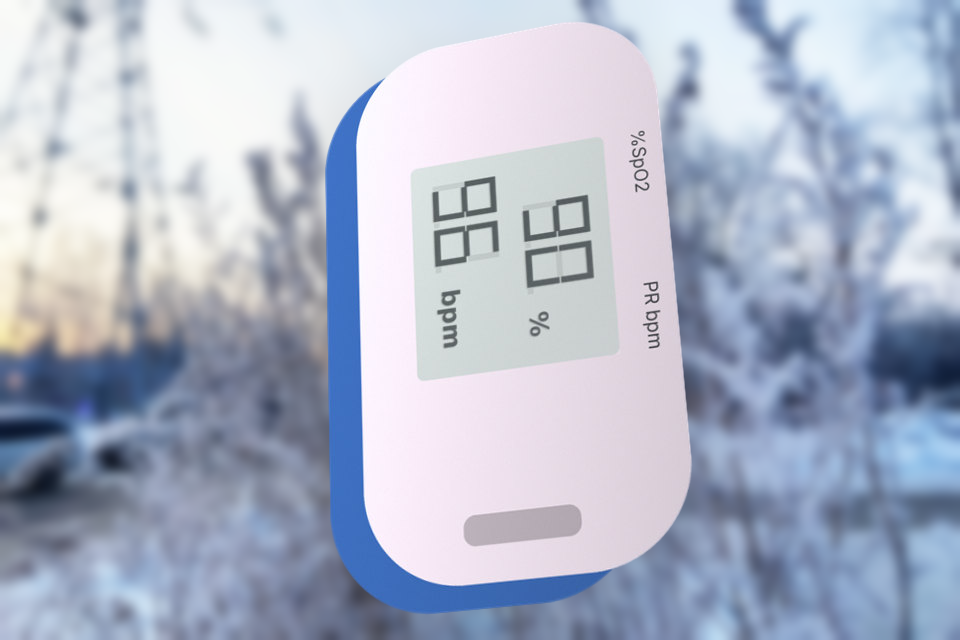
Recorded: 96 (bpm)
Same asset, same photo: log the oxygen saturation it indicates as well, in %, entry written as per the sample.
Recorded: 90 (%)
